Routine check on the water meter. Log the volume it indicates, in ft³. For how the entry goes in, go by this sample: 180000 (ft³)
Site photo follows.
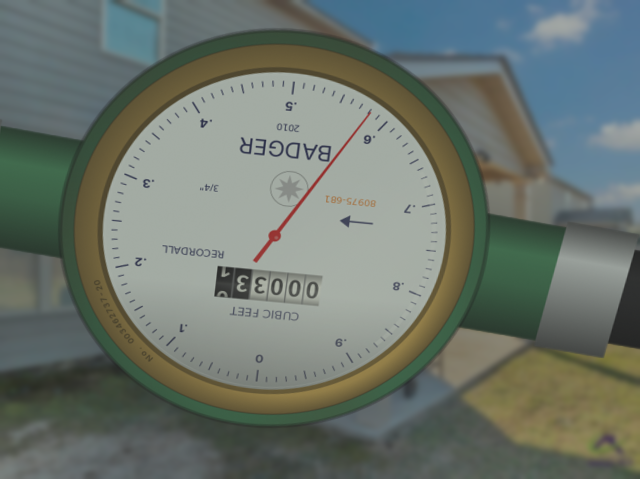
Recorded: 330.58 (ft³)
